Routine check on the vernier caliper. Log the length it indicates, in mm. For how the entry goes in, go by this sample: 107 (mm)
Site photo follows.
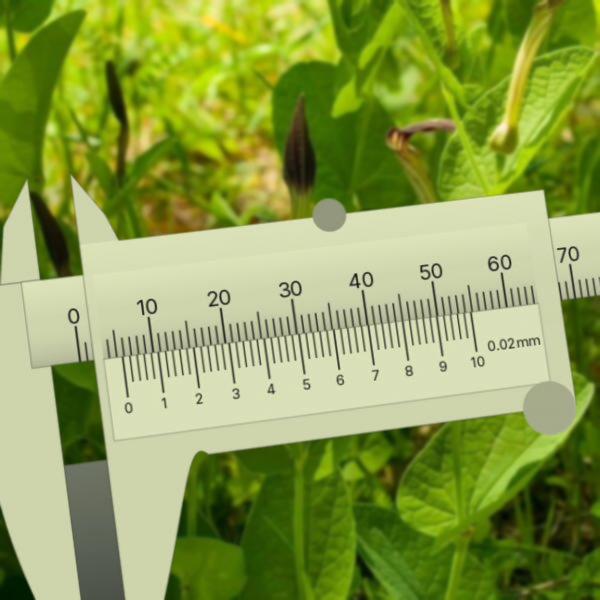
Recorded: 5.8 (mm)
